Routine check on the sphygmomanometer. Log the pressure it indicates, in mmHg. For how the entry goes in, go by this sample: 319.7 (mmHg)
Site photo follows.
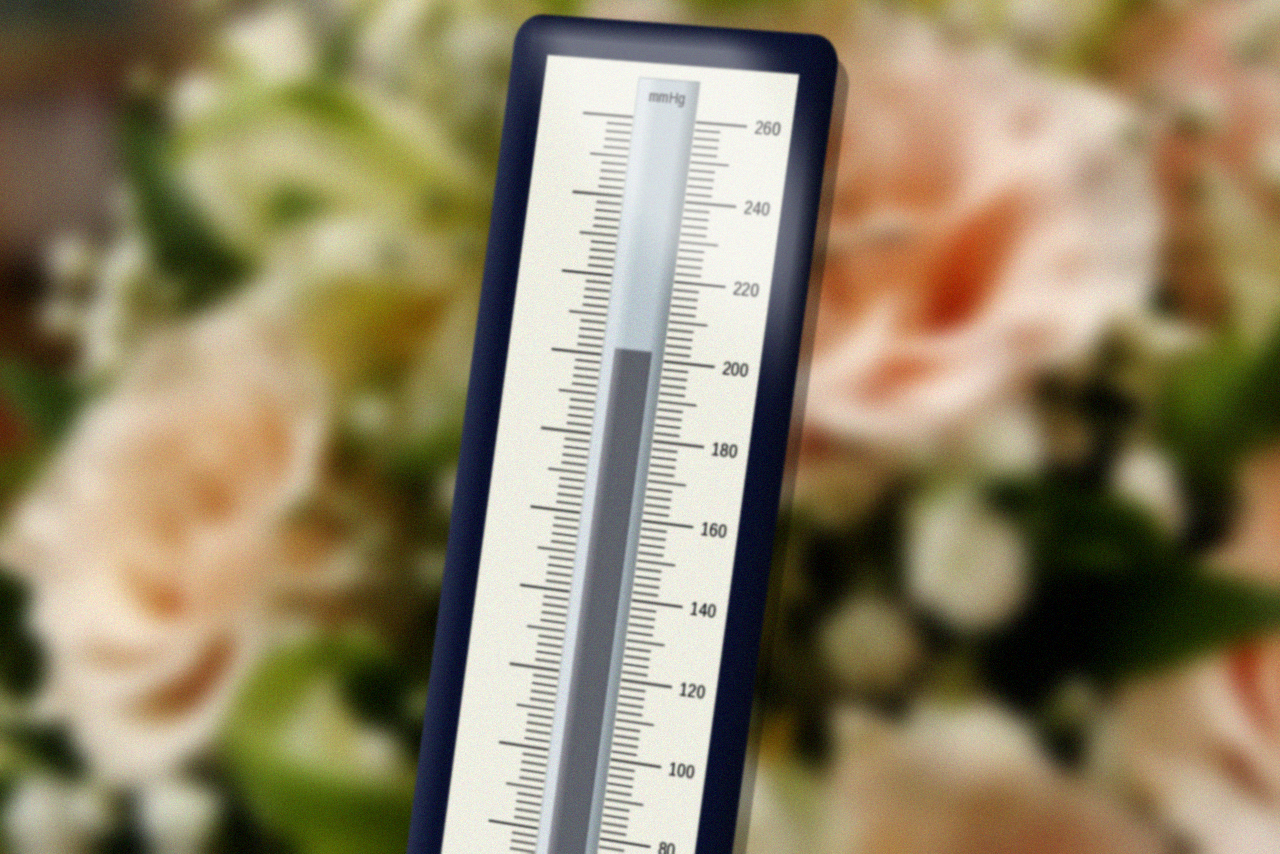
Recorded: 202 (mmHg)
